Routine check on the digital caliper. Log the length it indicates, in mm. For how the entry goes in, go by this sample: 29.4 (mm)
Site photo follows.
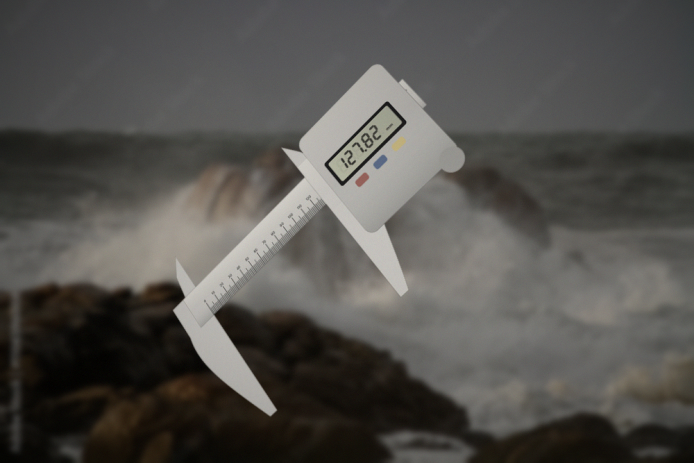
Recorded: 127.82 (mm)
